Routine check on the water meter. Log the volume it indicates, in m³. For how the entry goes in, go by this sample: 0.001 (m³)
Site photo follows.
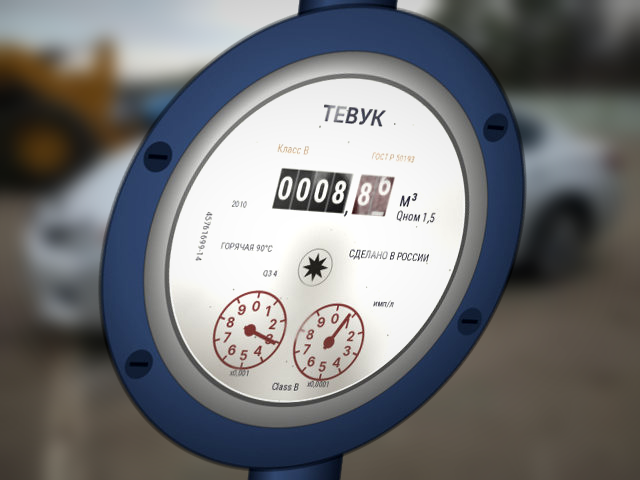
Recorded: 8.8630 (m³)
